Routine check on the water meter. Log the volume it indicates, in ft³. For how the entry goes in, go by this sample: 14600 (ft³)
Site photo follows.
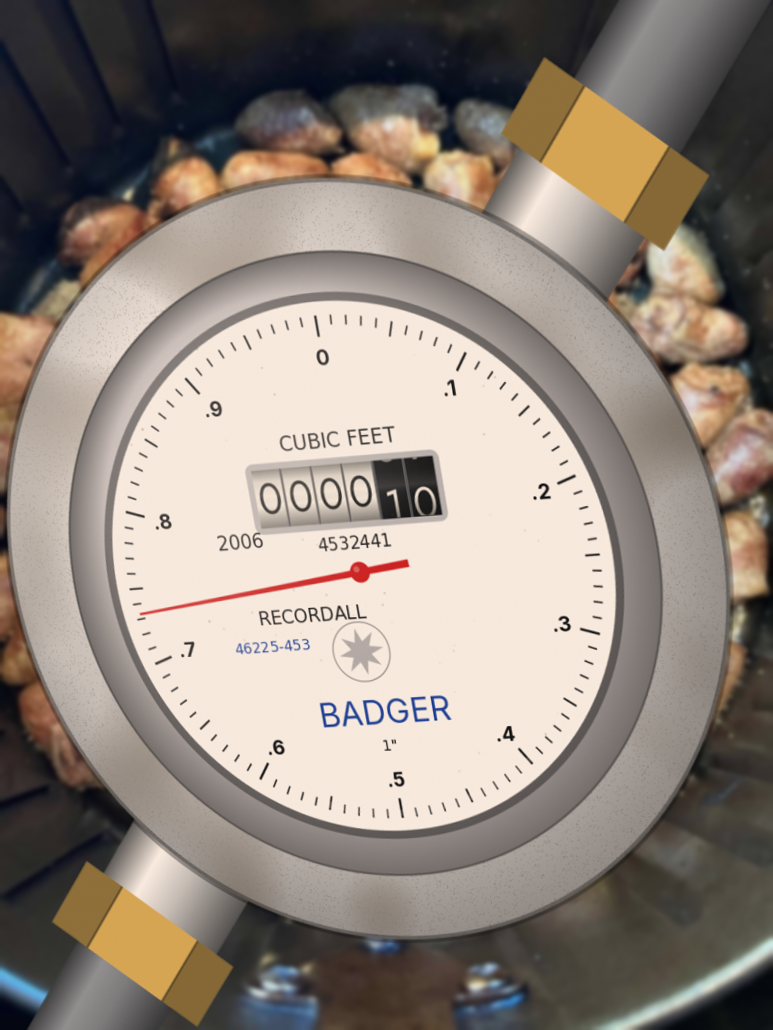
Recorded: 9.73 (ft³)
